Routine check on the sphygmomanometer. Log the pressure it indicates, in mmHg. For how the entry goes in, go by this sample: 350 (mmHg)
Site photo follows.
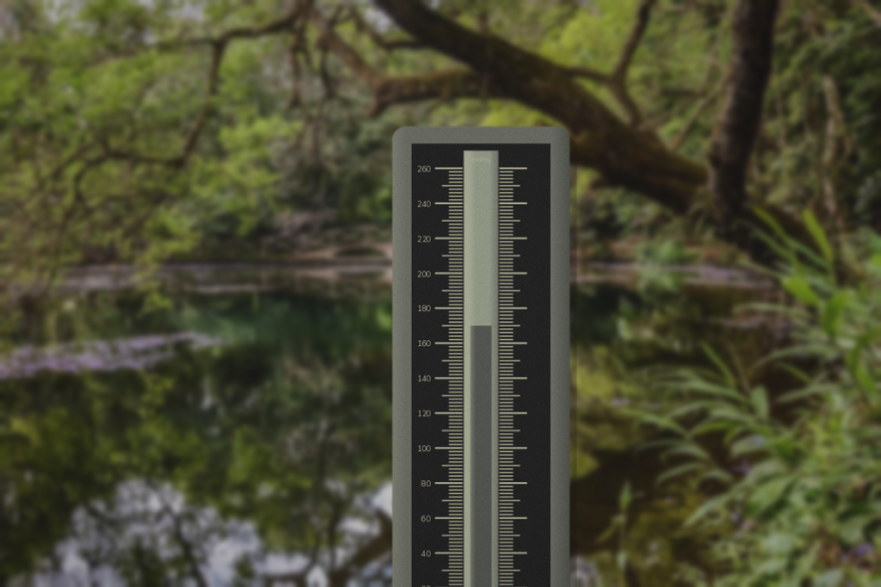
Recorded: 170 (mmHg)
